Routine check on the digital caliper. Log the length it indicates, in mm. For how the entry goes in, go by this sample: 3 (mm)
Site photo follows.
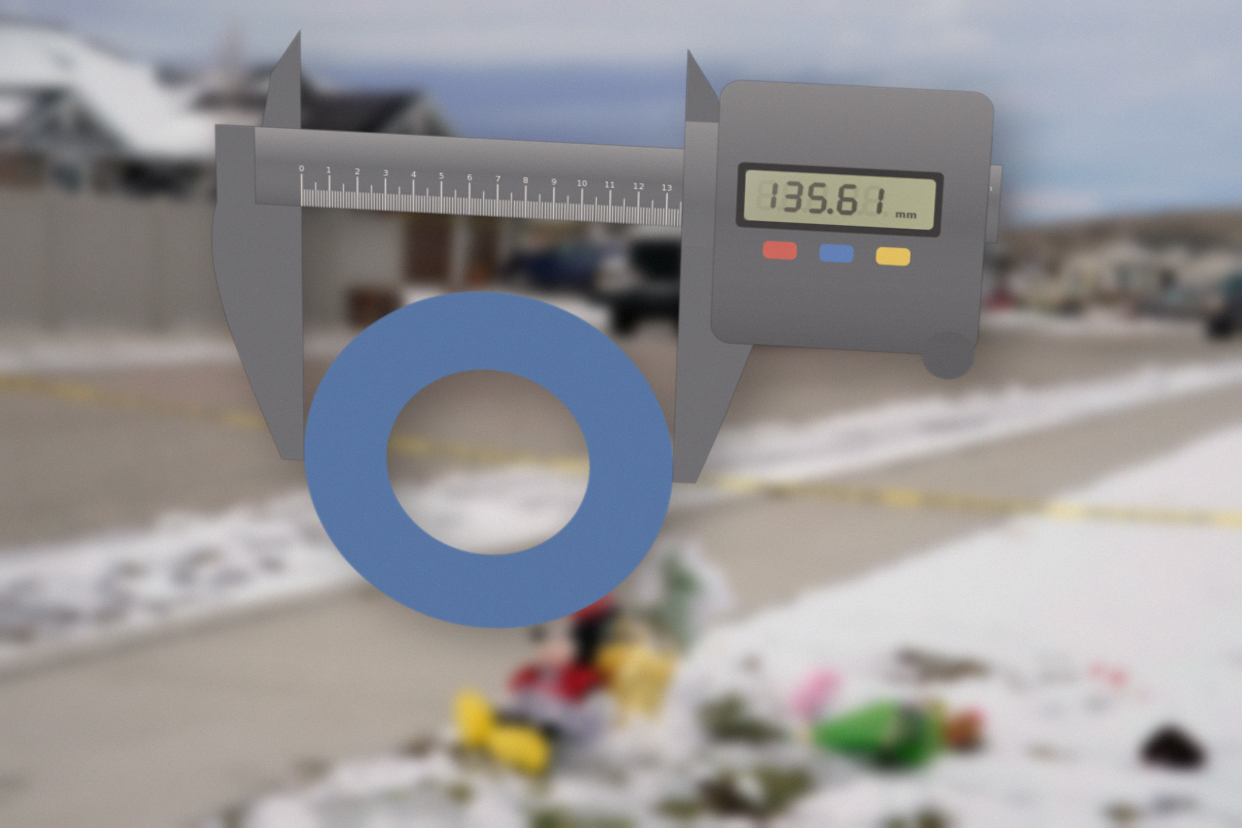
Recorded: 135.61 (mm)
